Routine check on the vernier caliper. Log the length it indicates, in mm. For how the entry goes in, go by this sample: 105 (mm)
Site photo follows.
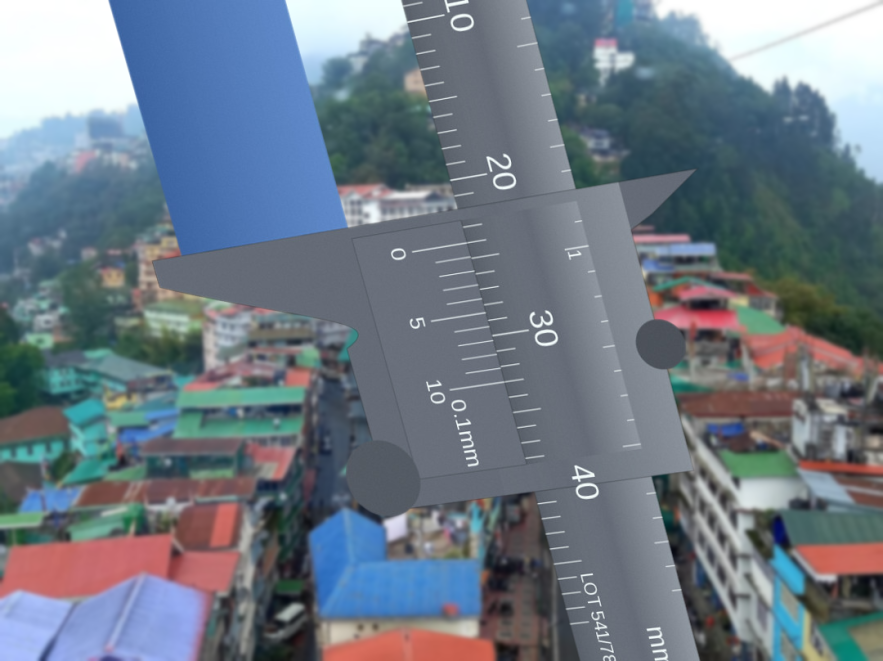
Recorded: 24.0 (mm)
